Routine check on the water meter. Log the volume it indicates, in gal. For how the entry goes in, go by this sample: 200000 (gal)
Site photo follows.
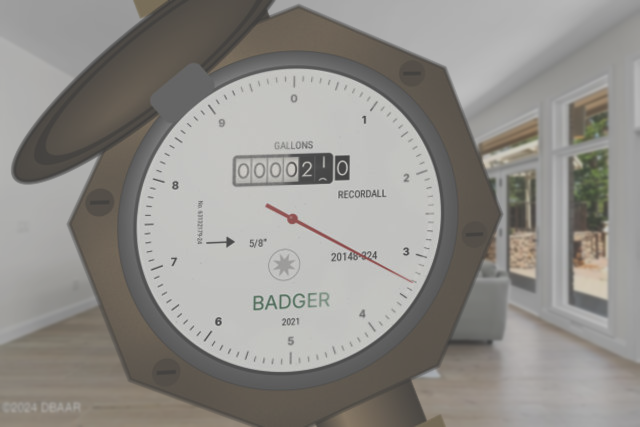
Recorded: 213.3 (gal)
